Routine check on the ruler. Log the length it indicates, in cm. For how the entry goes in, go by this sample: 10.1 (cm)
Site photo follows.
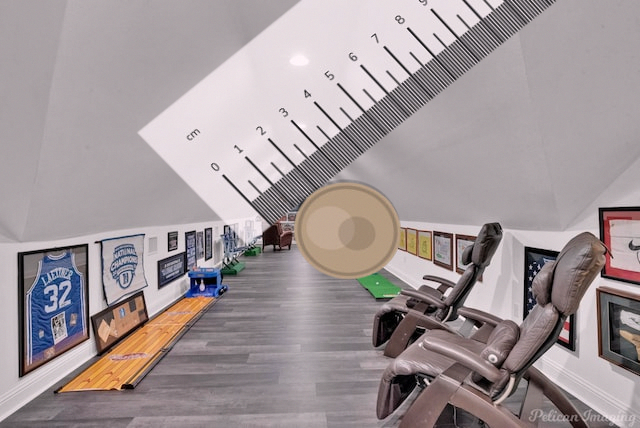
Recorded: 3.5 (cm)
